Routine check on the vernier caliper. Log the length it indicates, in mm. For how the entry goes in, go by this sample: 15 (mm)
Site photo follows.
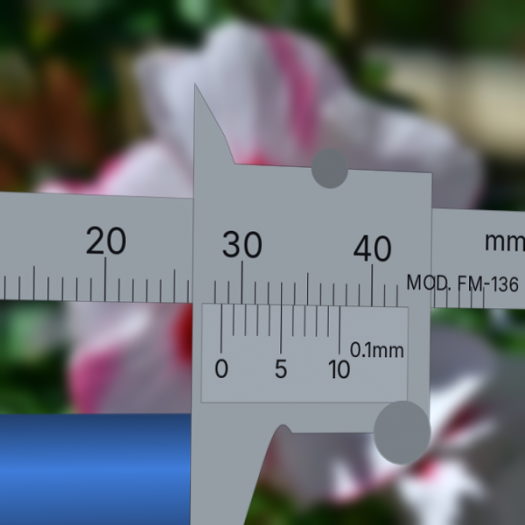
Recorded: 28.5 (mm)
